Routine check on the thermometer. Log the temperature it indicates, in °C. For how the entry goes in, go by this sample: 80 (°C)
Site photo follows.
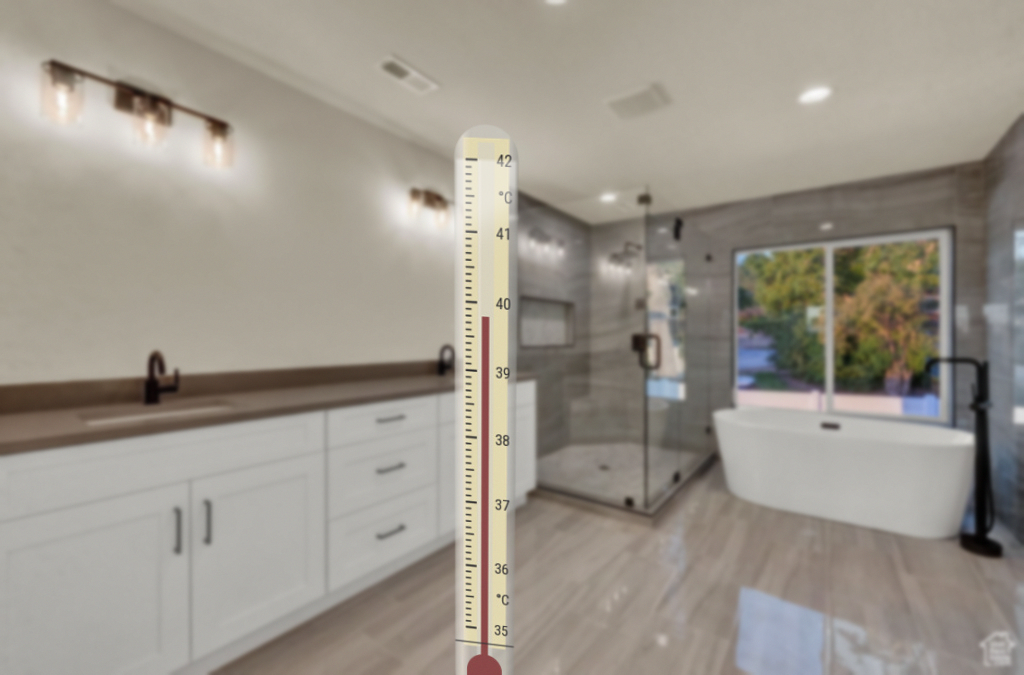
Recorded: 39.8 (°C)
